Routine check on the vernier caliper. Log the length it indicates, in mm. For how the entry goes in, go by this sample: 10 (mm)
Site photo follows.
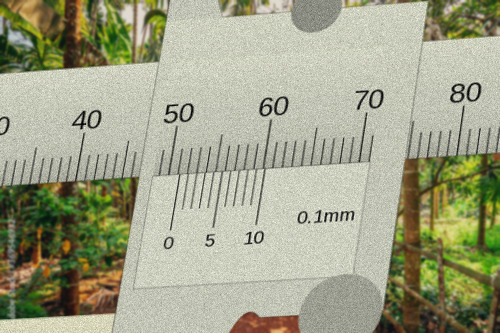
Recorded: 51.2 (mm)
